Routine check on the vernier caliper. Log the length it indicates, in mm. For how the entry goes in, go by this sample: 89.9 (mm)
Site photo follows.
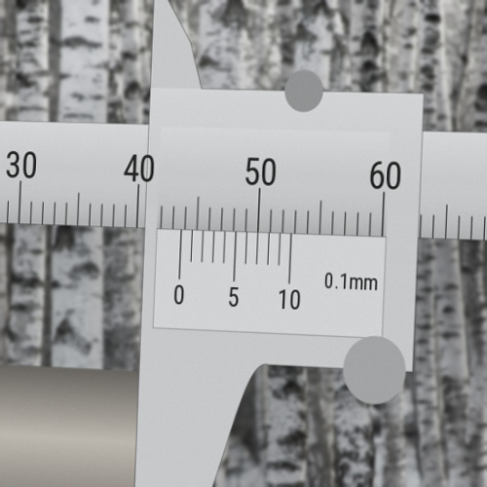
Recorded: 43.7 (mm)
